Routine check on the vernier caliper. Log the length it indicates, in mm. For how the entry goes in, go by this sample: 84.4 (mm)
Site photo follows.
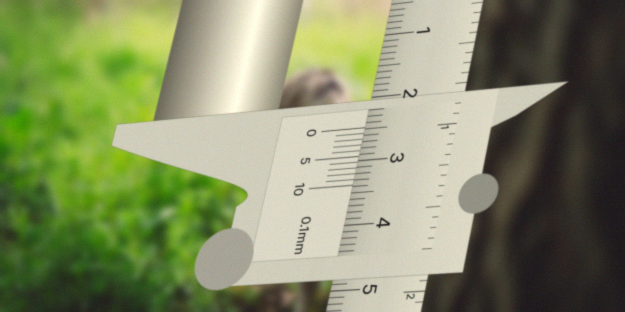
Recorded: 24.8 (mm)
